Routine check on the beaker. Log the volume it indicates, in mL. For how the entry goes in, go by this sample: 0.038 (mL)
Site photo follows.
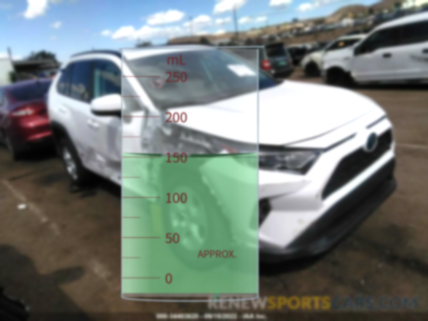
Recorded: 150 (mL)
